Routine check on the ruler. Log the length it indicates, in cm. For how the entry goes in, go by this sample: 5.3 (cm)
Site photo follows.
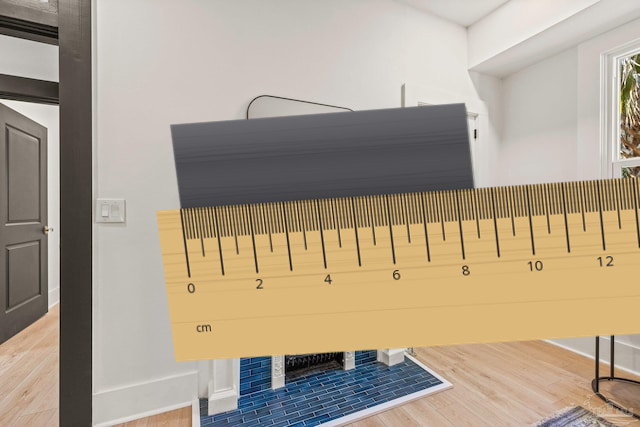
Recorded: 8.5 (cm)
